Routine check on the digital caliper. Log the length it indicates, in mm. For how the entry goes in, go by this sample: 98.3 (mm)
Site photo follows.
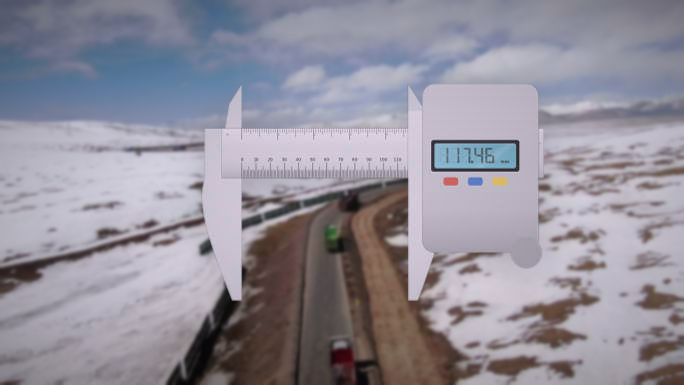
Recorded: 117.46 (mm)
